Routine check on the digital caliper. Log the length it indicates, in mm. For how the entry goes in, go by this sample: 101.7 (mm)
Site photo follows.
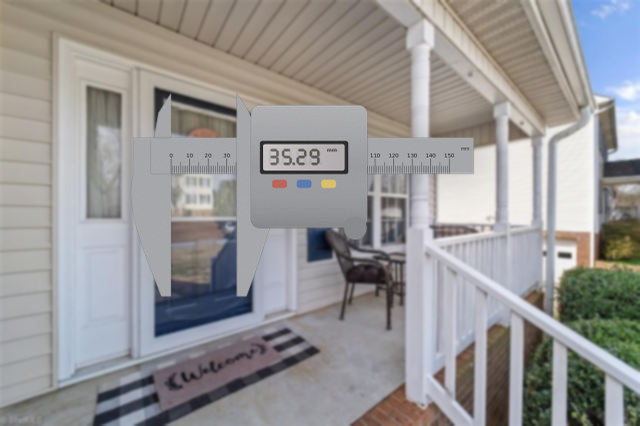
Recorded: 35.29 (mm)
